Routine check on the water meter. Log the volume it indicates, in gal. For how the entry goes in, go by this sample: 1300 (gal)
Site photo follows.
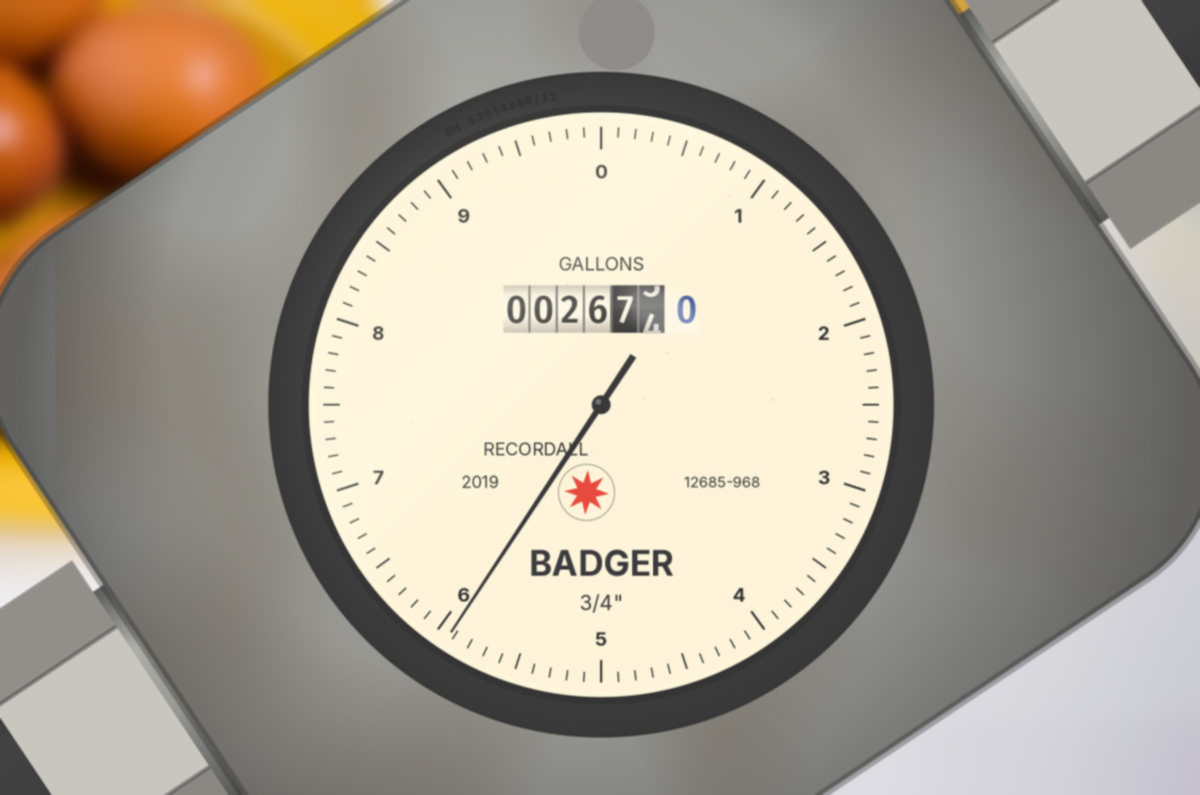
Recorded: 26735.9 (gal)
